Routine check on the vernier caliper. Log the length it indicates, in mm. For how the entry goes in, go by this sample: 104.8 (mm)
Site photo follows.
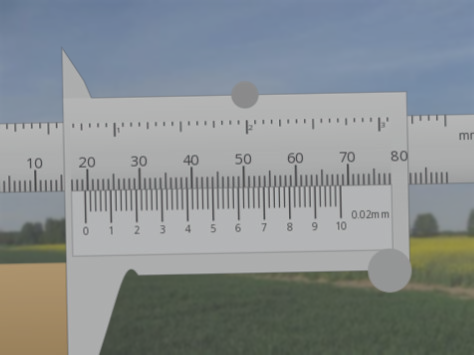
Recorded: 19.5 (mm)
